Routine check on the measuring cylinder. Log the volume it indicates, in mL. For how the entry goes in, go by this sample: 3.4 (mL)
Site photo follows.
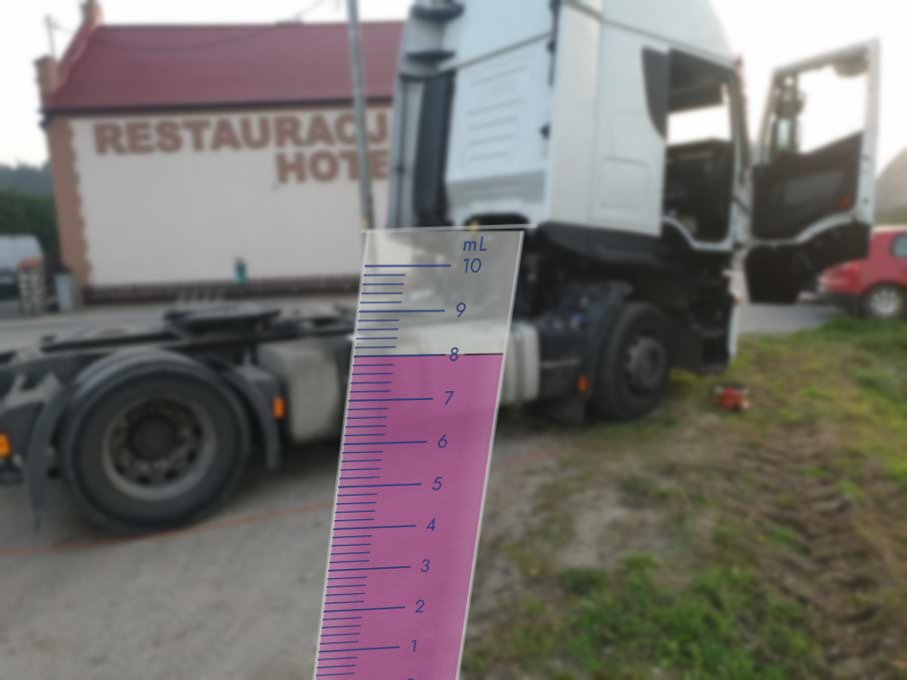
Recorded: 8 (mL)
